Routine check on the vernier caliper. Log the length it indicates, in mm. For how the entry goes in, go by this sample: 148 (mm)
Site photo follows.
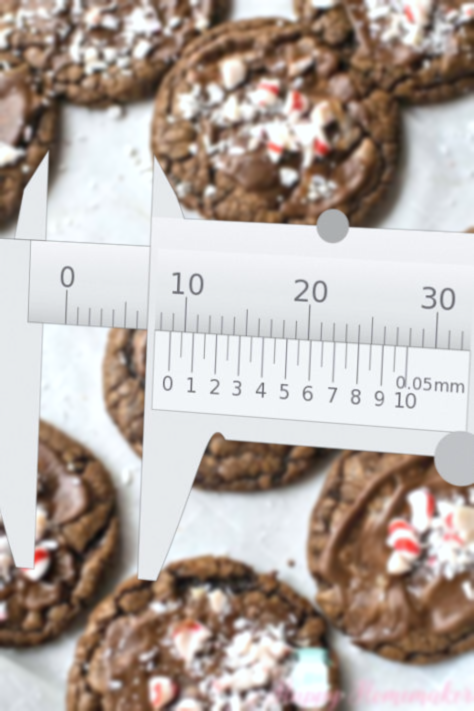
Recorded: 8.8 (mm)
